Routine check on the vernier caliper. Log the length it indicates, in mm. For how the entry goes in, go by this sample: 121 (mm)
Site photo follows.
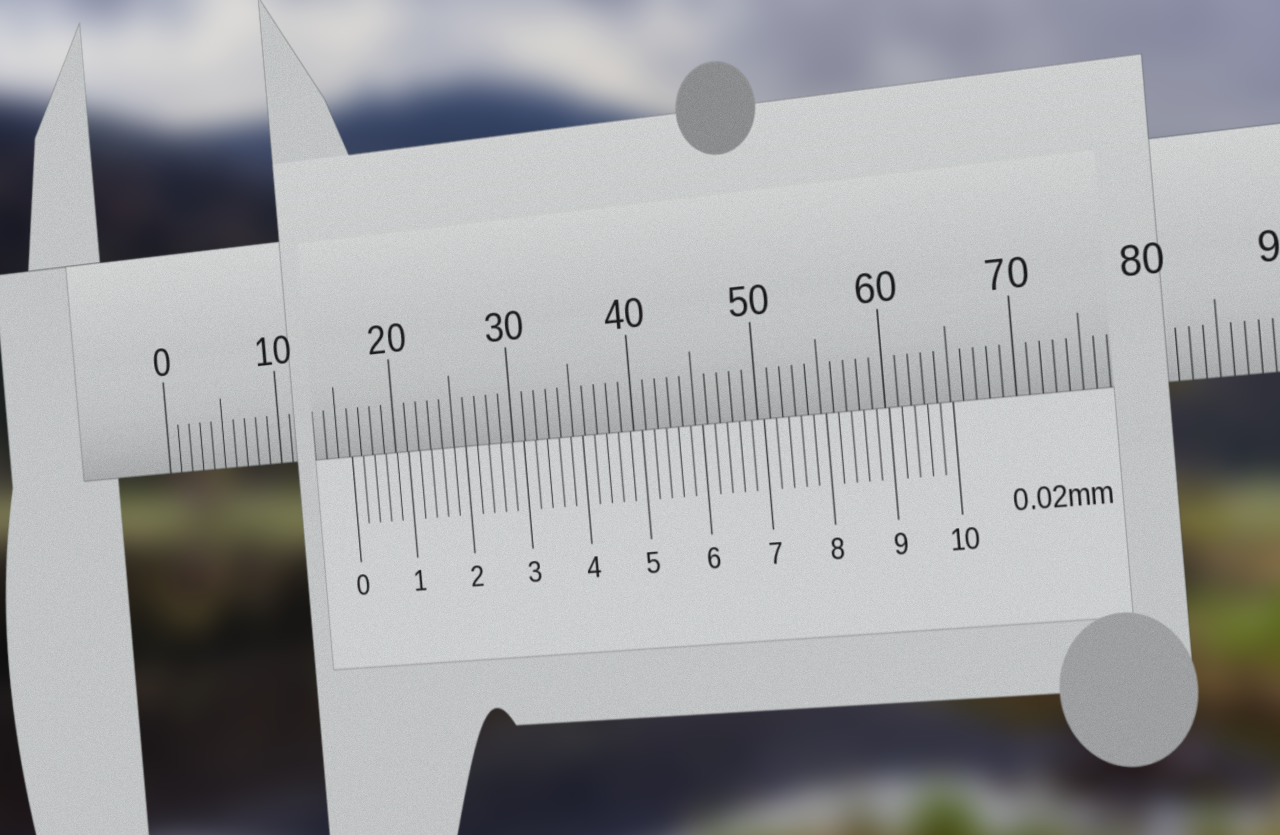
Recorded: 16.2 (mm)
